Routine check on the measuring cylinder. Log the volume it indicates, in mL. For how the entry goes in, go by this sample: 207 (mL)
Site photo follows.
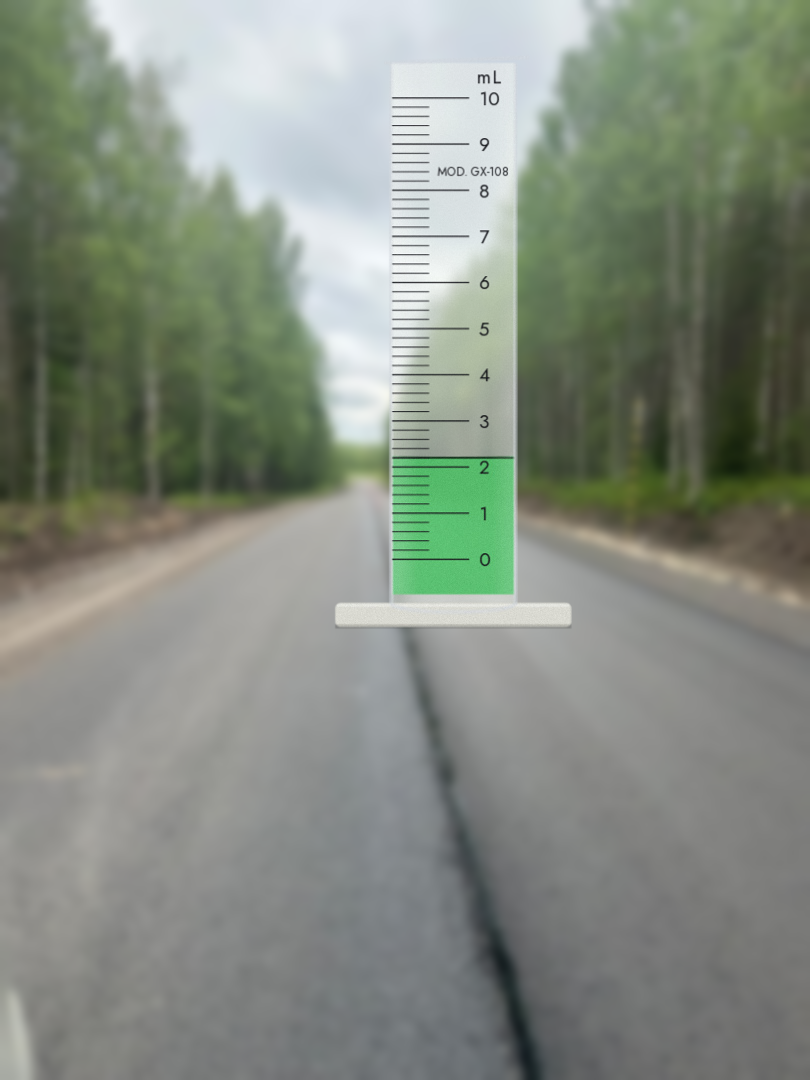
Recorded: 2.2 (mL)
